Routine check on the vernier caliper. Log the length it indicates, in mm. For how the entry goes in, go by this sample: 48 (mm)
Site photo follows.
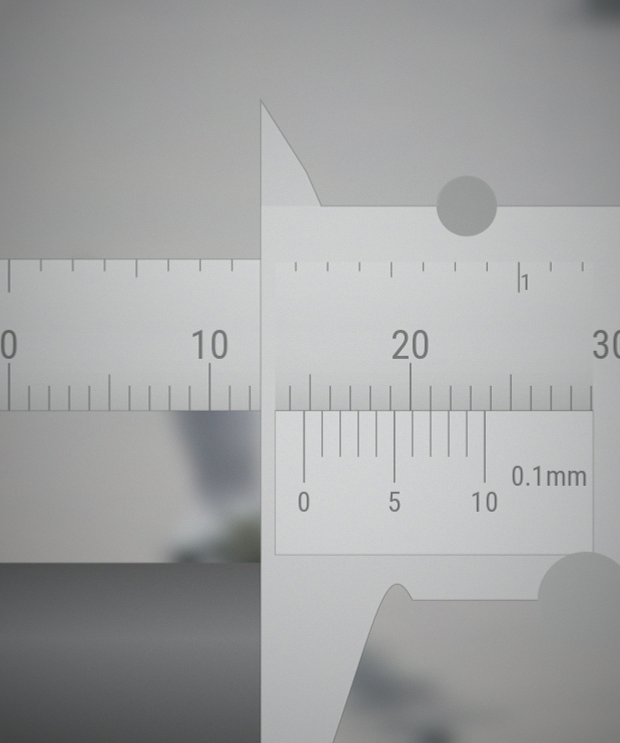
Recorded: 14.7 (mm)
